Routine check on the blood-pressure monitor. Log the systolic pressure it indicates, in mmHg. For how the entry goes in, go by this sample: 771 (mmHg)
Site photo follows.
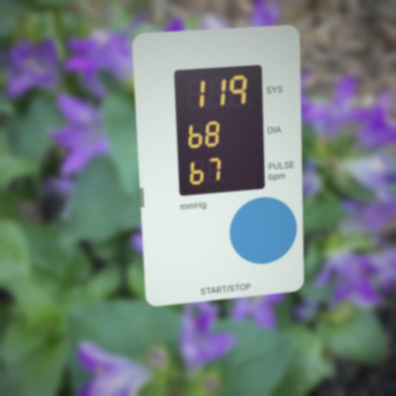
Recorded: 119 (mmHg)
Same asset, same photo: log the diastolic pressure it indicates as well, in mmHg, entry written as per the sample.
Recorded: 68 (mmHg)
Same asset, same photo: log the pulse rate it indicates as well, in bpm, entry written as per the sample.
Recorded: 67 (bpm)
